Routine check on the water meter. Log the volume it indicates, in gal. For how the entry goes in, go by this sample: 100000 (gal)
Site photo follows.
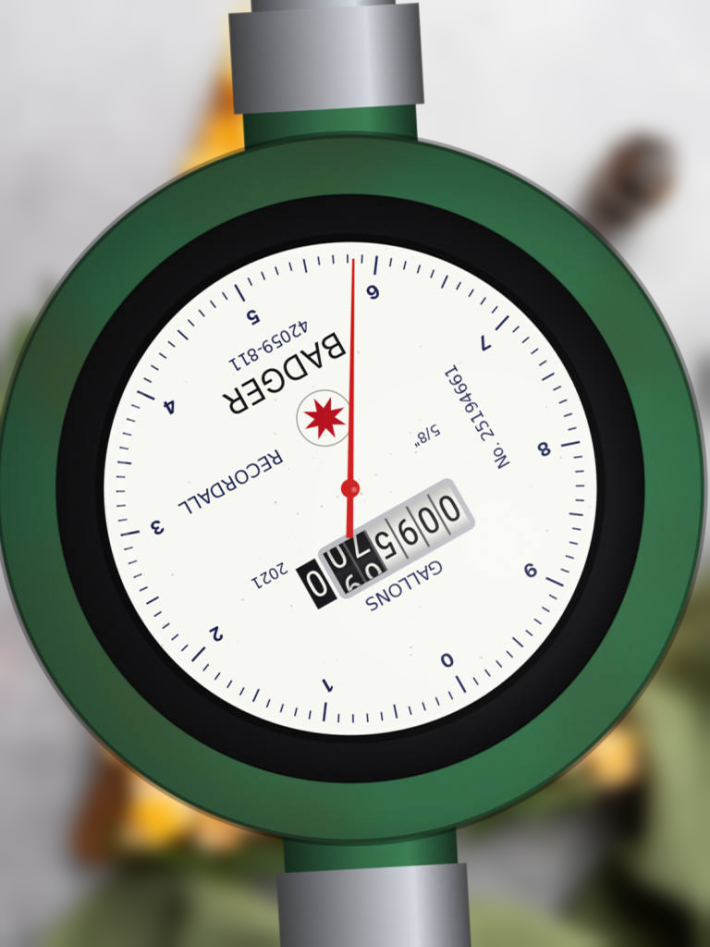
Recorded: 95695.8 (gal)
